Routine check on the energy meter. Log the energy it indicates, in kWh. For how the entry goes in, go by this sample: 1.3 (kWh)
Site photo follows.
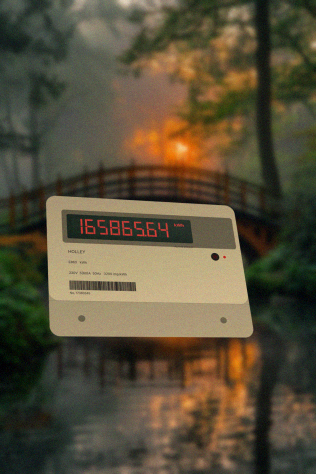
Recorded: 165865.64 (kWh)
